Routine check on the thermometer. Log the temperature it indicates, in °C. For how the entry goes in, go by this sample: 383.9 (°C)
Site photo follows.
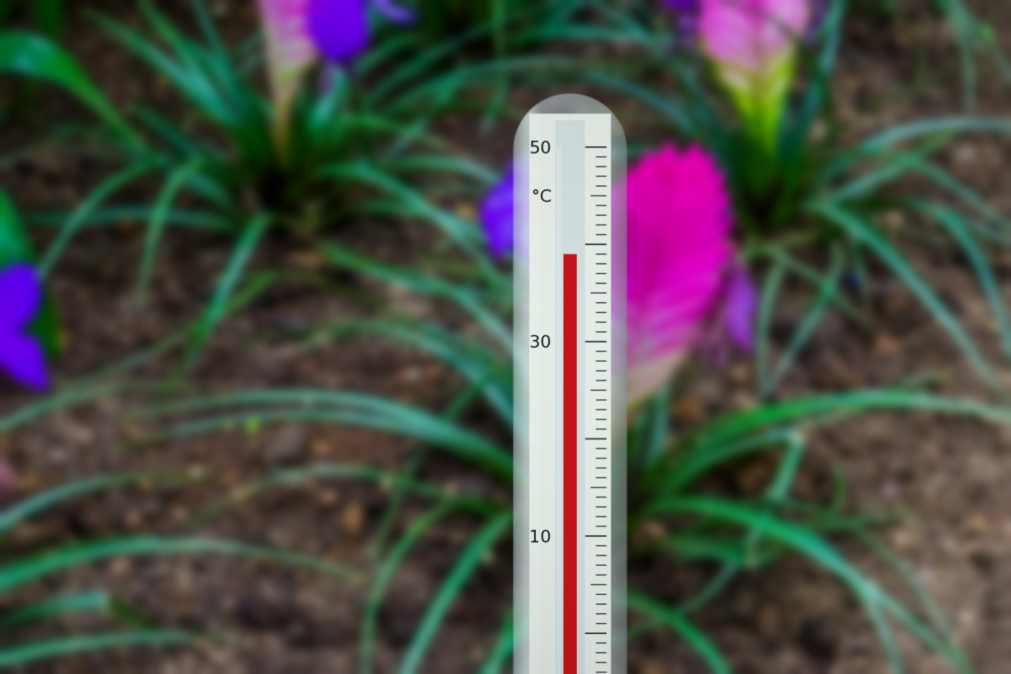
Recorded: 39 (°C)
